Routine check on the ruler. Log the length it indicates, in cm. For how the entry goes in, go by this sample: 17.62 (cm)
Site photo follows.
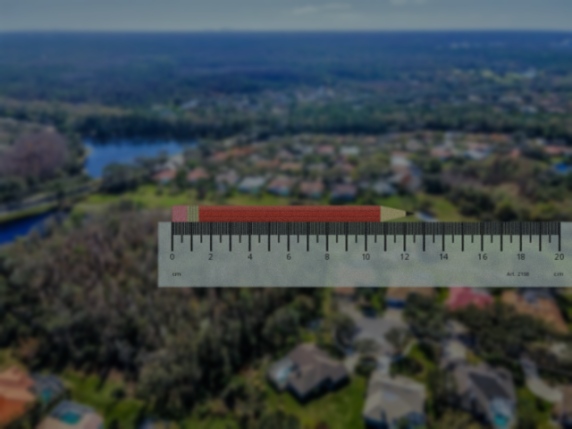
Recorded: 12.5 (cm)
